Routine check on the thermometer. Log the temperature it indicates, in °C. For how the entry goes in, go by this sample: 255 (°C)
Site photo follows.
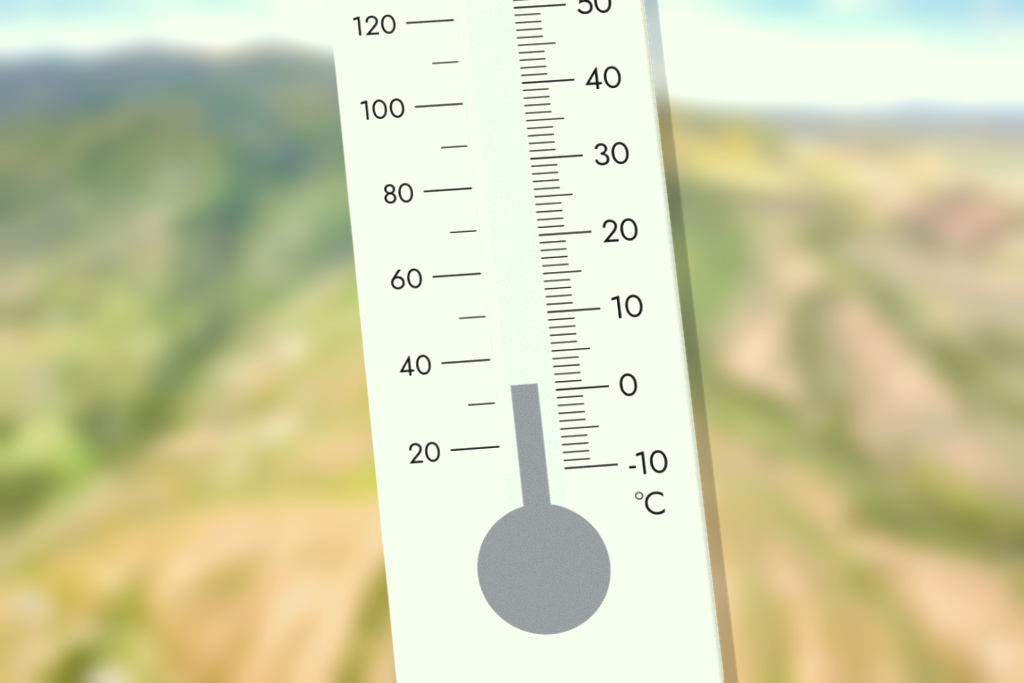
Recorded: 1 (°C)
